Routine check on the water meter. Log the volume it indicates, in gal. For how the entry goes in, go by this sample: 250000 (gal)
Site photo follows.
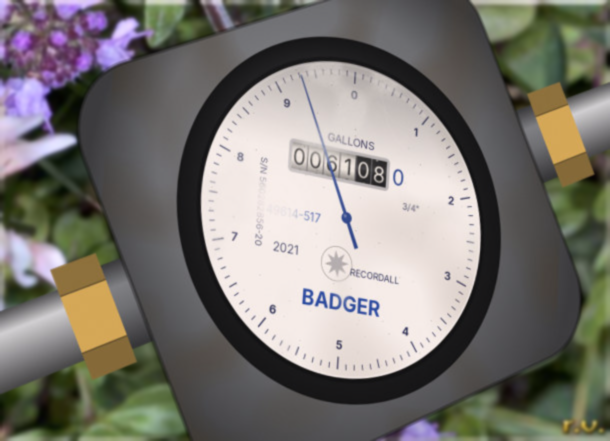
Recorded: 61079.3 (gal)
